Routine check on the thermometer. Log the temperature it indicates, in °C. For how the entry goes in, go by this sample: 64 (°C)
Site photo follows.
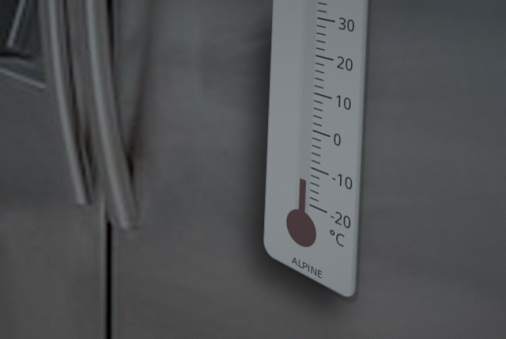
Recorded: -14 (°C)
